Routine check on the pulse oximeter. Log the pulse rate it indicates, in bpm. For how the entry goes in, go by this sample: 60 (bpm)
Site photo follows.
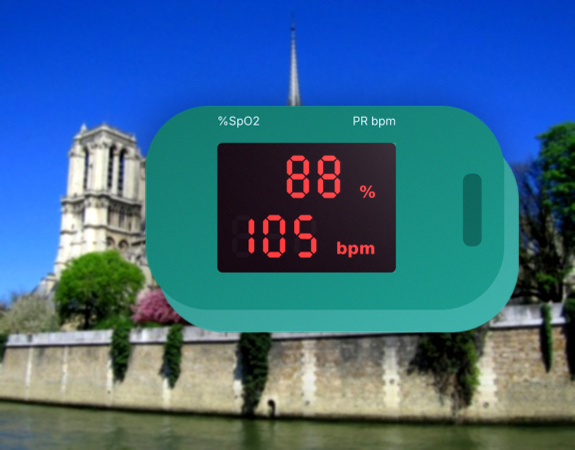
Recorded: 105 (bpm)
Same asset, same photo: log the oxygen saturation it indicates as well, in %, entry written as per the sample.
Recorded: 88 (%)
